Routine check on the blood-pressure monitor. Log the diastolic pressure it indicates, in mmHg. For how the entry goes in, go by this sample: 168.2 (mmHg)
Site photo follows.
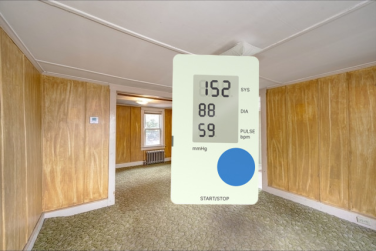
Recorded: 88 (mmHg)
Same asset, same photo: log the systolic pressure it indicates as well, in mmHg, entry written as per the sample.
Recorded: 152 (mmHg)
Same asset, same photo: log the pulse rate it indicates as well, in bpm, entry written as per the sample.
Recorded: 59 (bpm)
